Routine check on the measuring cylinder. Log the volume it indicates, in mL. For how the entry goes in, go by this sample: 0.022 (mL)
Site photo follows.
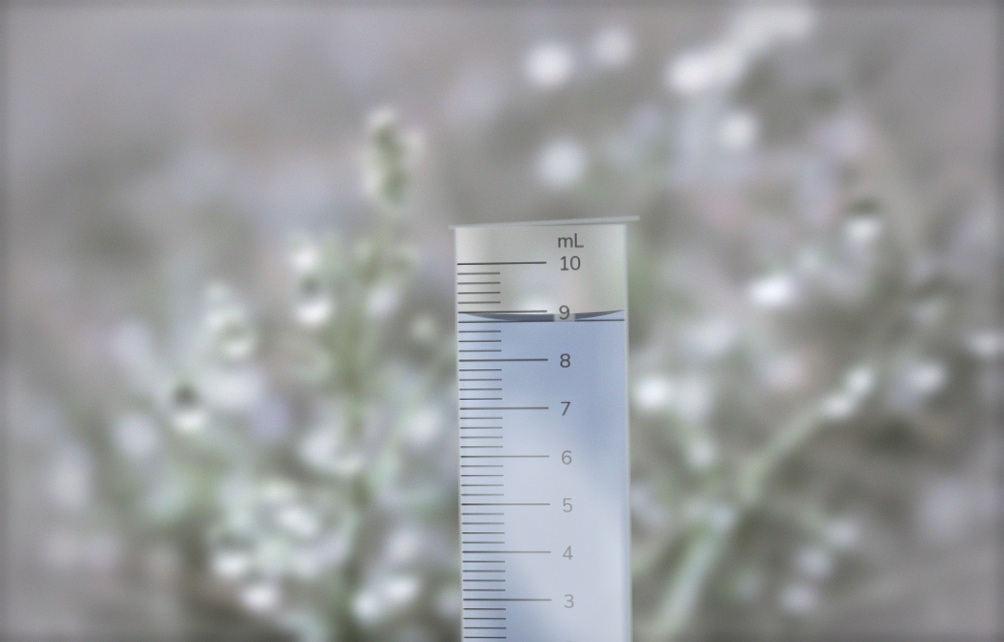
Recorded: 8.8 (mL)
